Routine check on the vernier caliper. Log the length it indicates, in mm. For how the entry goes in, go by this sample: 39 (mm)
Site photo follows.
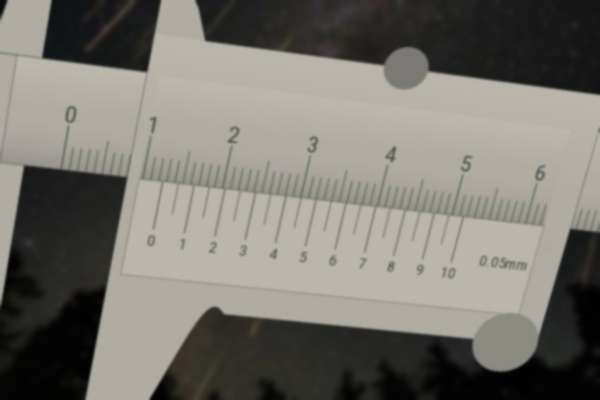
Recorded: 12.5 (mm)
